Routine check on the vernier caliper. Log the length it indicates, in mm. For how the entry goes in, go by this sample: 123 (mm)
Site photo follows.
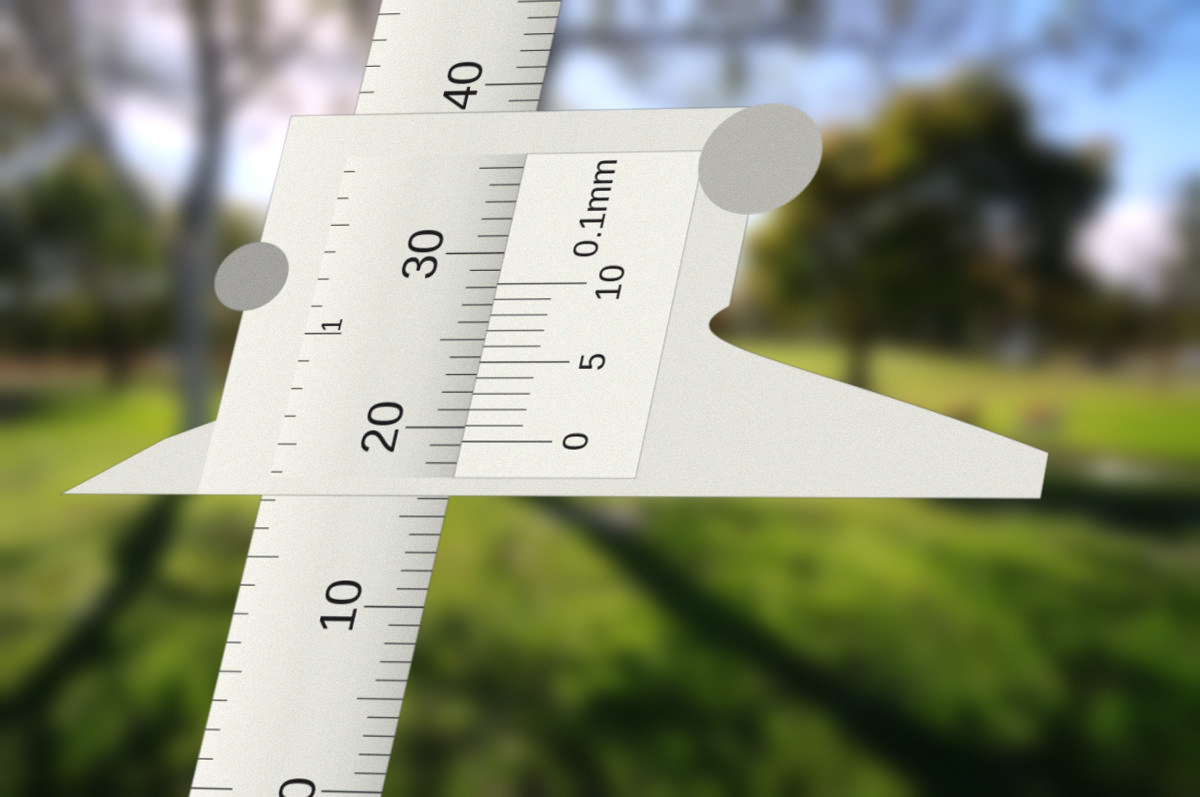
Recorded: 19.2 (mm)
